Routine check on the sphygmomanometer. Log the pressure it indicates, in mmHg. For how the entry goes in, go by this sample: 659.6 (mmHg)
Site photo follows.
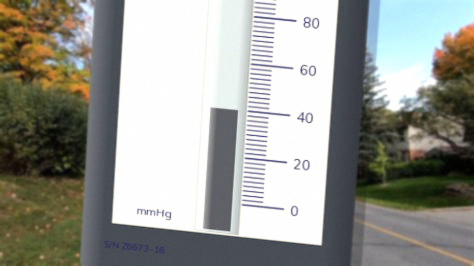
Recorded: 40 (mmHg)
